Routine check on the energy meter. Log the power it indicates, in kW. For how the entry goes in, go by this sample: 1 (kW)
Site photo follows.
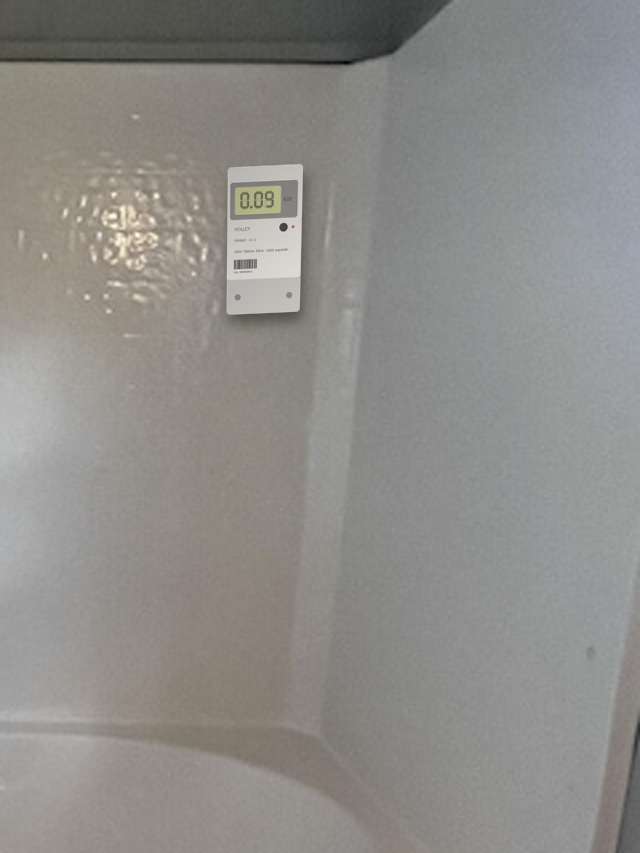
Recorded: 0.09 (kW)
